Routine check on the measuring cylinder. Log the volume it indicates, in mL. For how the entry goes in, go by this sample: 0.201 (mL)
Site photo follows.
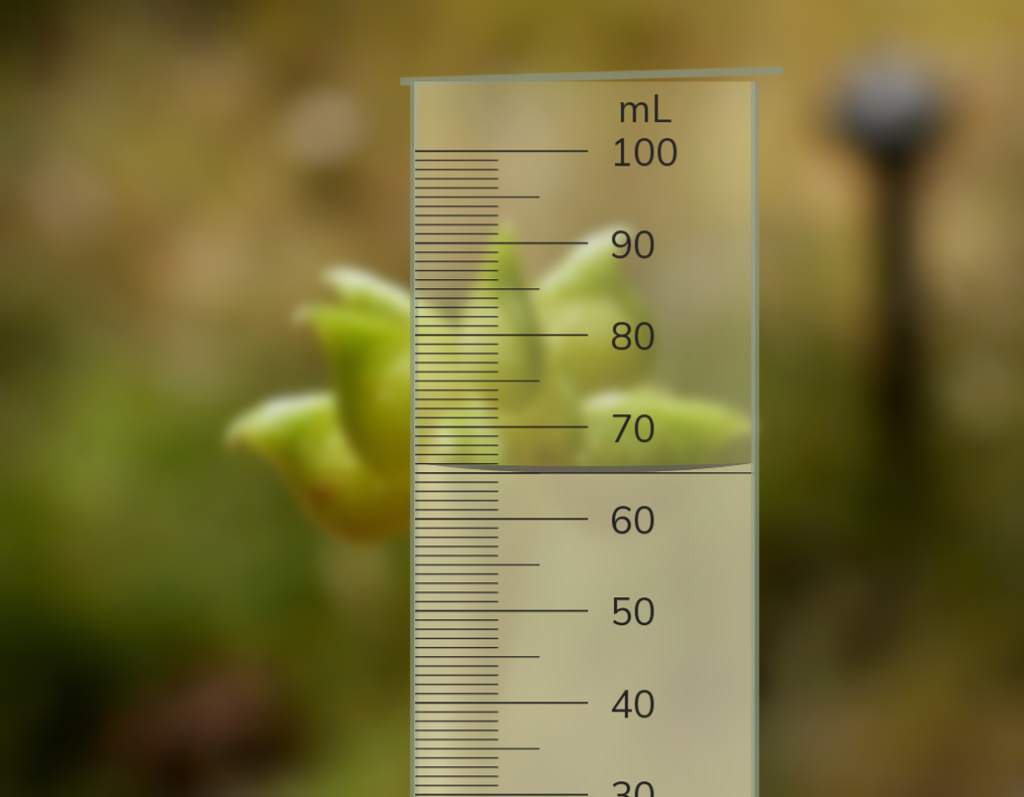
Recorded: 65 (mL)
